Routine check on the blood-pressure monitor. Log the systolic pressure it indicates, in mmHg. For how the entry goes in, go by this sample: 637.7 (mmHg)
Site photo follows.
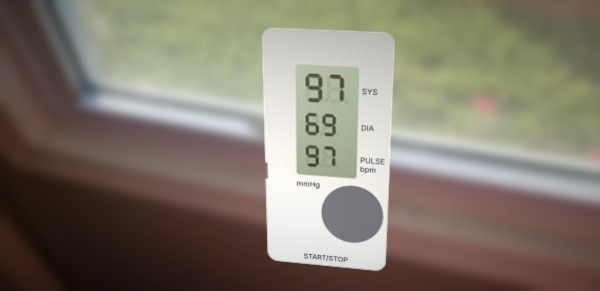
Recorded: 97 (mmHg)
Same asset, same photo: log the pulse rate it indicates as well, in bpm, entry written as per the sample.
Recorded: 97 (bpm)
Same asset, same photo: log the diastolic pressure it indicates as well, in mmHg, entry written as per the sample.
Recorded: 69 (mmHg)
